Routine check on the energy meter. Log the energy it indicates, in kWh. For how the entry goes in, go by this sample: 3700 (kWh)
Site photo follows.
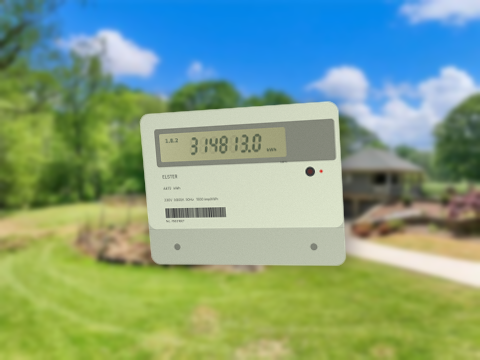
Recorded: 314813.0 (kWh)
